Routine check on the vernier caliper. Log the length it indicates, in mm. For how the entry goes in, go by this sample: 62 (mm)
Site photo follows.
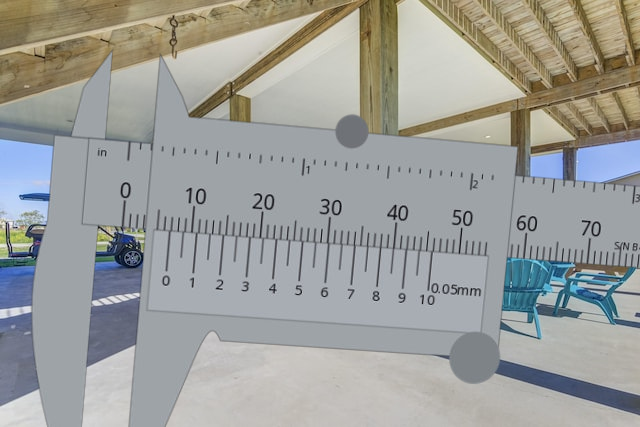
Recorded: 6.8 (mm)
